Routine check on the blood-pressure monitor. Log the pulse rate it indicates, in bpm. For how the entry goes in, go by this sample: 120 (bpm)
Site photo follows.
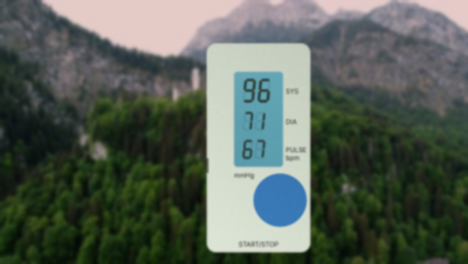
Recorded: 67 (bpm)
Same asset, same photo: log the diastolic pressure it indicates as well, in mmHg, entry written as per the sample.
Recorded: 71 (mmHg)
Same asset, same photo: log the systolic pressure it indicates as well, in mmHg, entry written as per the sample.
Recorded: 96 (mmHg)
